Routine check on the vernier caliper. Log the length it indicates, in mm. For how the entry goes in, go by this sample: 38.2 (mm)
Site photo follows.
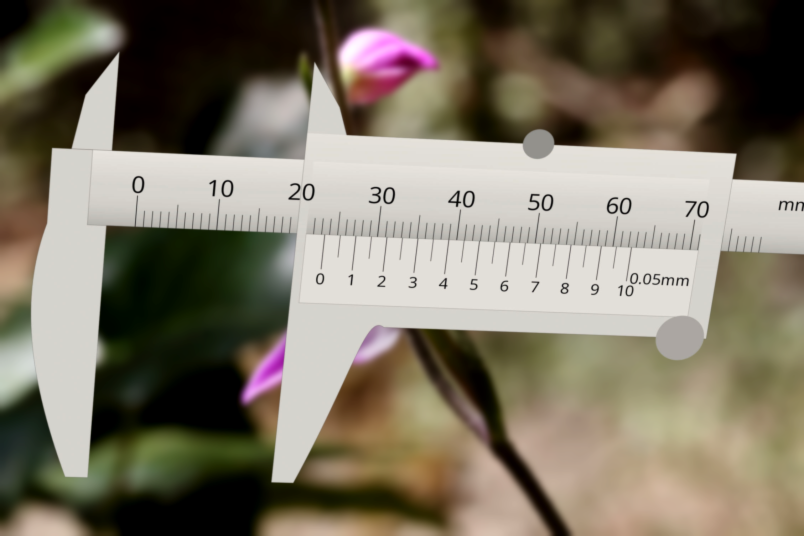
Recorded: 23.4 (mm)
